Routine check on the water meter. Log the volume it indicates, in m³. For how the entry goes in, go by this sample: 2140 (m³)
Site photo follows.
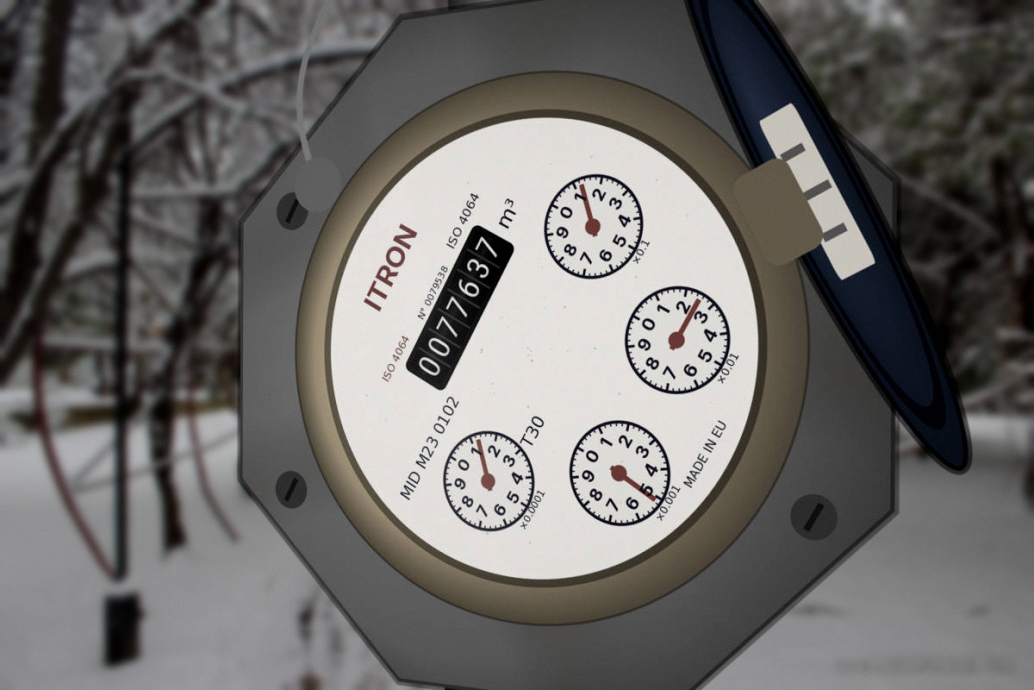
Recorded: 77637.1251 (m³)
